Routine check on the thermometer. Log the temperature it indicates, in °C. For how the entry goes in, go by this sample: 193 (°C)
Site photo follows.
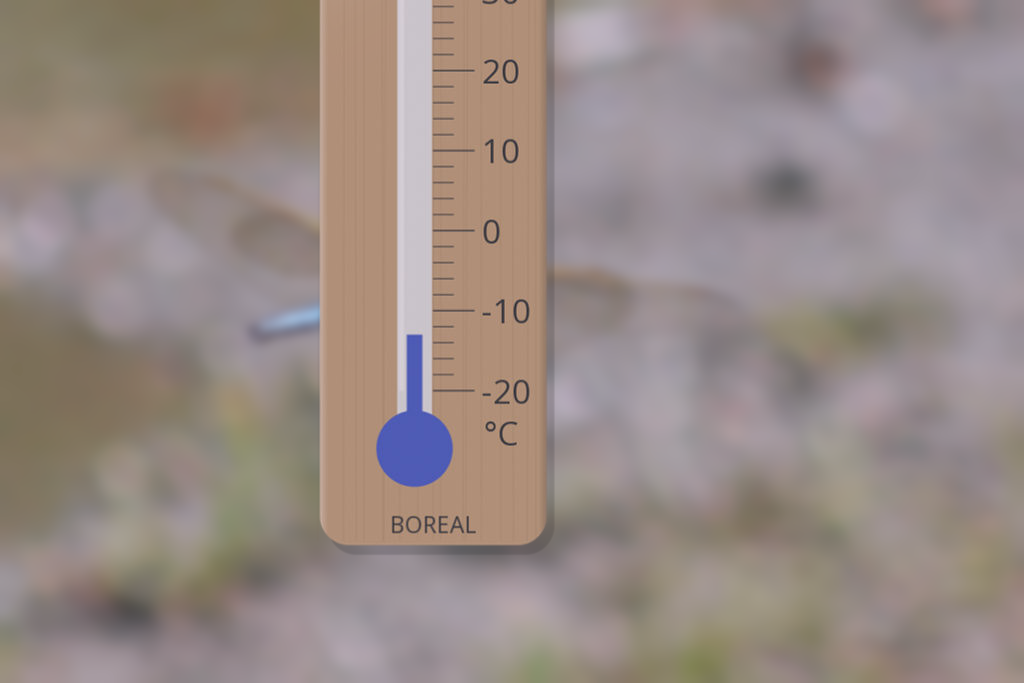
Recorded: -13 (°C)
